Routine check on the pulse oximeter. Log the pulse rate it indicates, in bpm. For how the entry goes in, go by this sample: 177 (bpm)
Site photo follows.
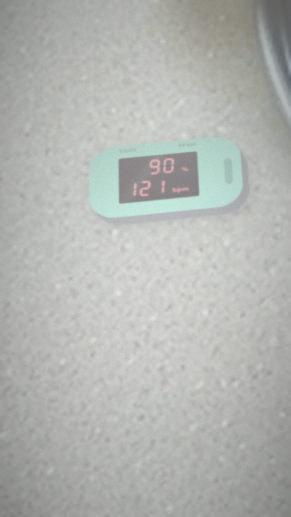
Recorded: 121 (bpm)
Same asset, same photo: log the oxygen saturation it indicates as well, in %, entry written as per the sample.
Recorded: 90 (%)
